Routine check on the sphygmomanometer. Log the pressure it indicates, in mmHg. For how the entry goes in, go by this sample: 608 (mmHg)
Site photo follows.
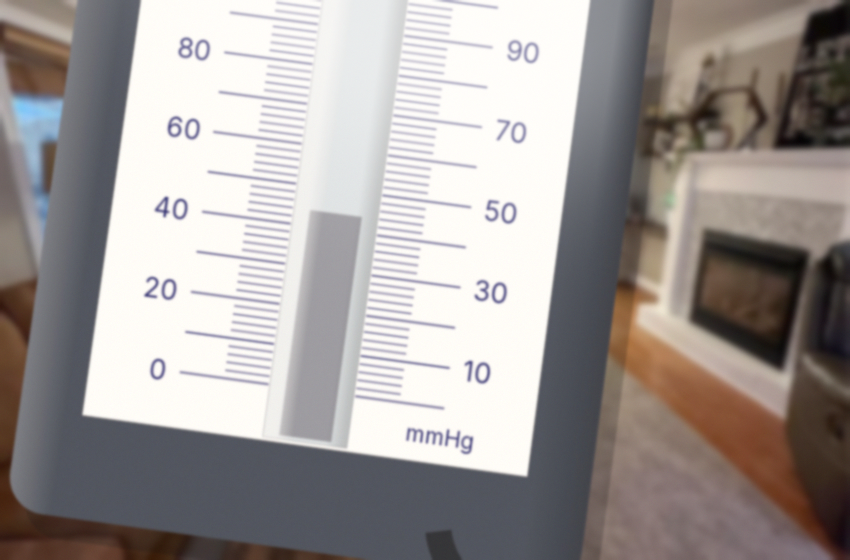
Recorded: 44 (mmHg)
